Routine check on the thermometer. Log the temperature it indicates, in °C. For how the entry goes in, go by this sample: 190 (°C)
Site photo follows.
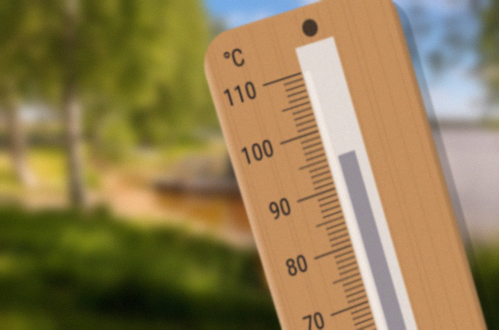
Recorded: 95 (°C)
